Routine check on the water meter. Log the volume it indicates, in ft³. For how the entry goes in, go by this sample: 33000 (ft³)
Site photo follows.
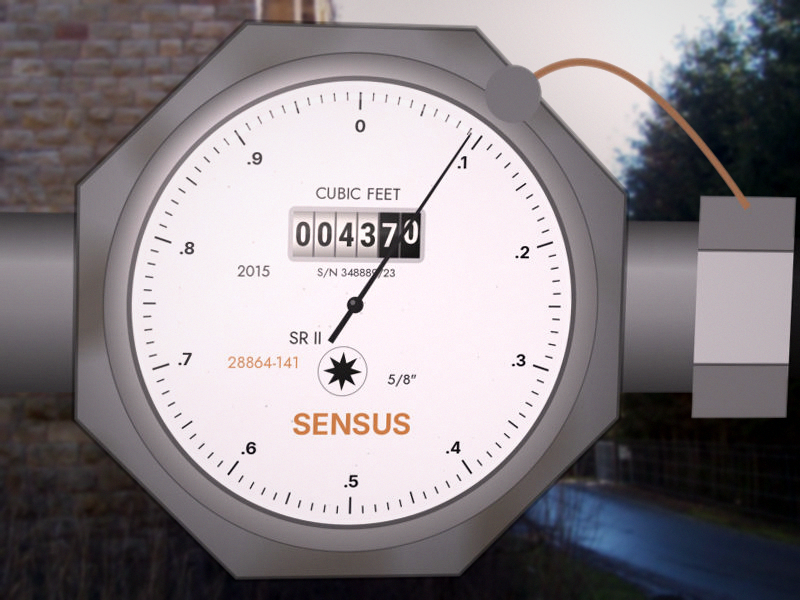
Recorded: 4370.09 (ft³)
